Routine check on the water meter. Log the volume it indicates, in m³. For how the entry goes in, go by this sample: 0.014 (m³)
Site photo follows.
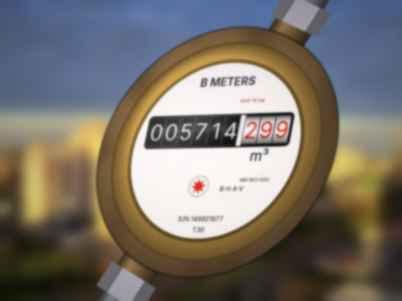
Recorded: 5714.299 (m³)
